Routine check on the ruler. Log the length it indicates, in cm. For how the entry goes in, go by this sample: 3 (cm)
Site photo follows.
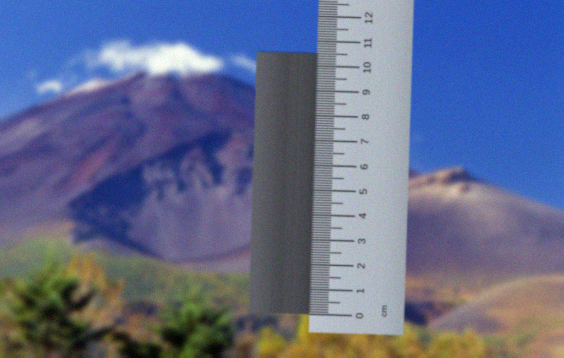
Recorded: 10.5 (cm)
